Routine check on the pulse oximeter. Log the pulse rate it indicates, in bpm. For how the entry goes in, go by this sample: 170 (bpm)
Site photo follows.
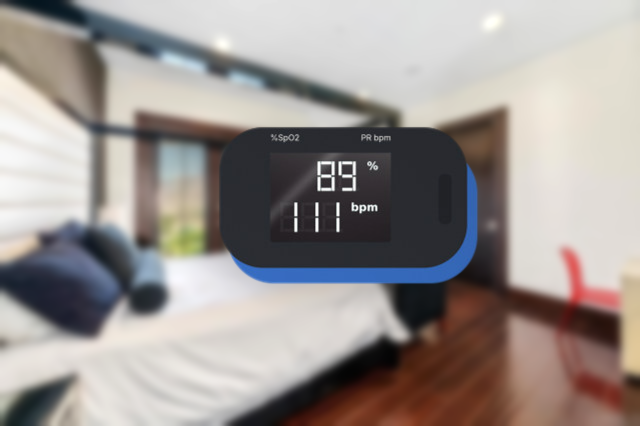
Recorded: 111 (bpm)
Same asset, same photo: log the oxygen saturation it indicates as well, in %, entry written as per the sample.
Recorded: 89 (%)
